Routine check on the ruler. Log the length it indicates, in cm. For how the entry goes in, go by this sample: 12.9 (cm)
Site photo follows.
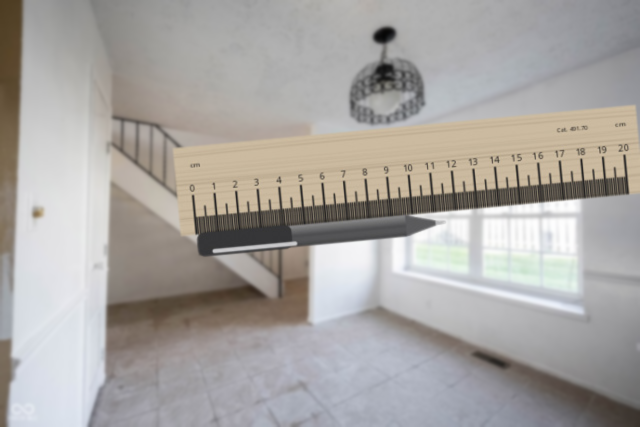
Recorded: 11.5 (cm)
